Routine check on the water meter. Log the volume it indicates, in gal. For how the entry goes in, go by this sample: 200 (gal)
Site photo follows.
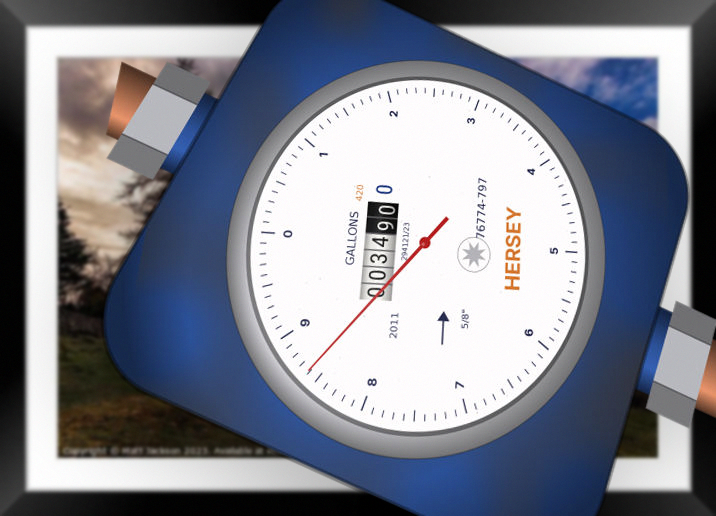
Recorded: 34898.6 (gal)
